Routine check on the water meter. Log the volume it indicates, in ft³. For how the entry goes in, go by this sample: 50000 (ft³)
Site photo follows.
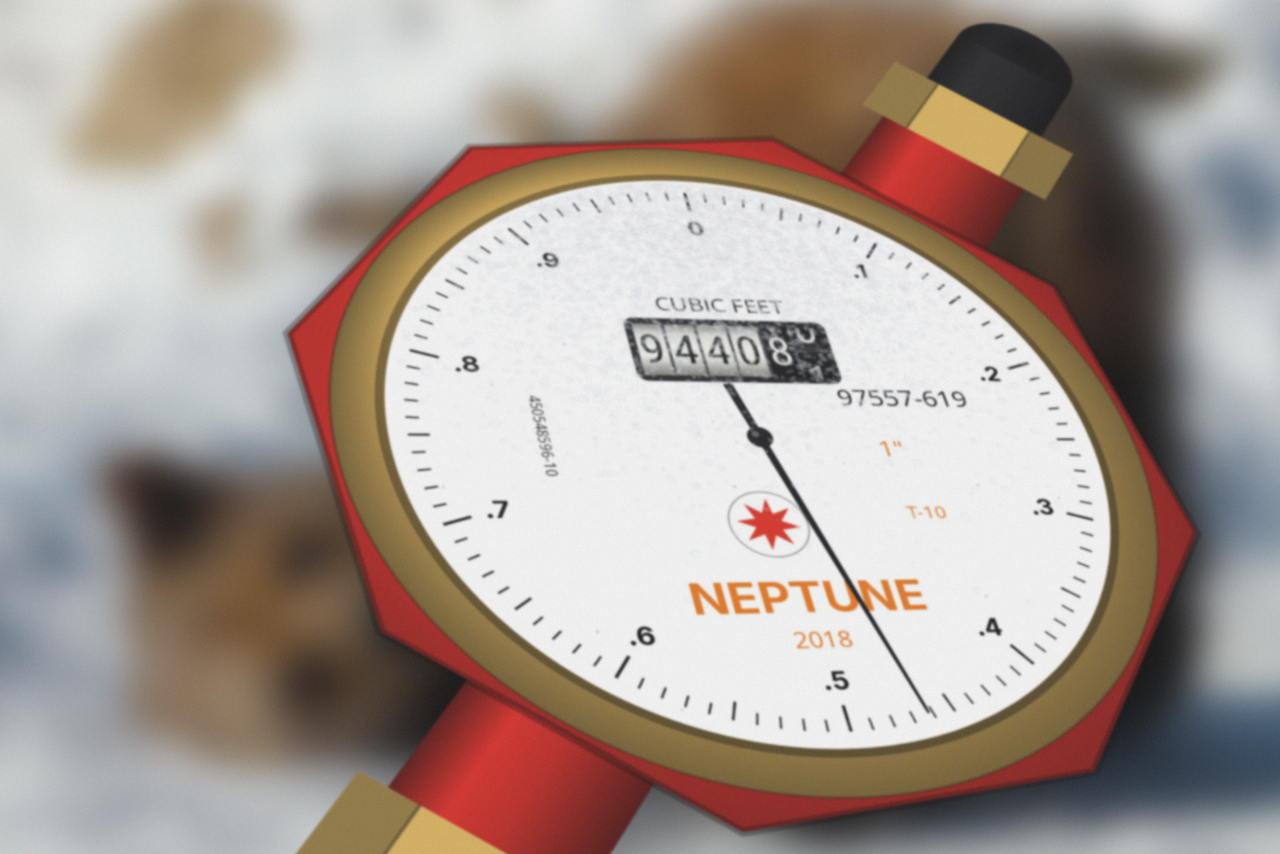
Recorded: 944080.46 (ft³)
